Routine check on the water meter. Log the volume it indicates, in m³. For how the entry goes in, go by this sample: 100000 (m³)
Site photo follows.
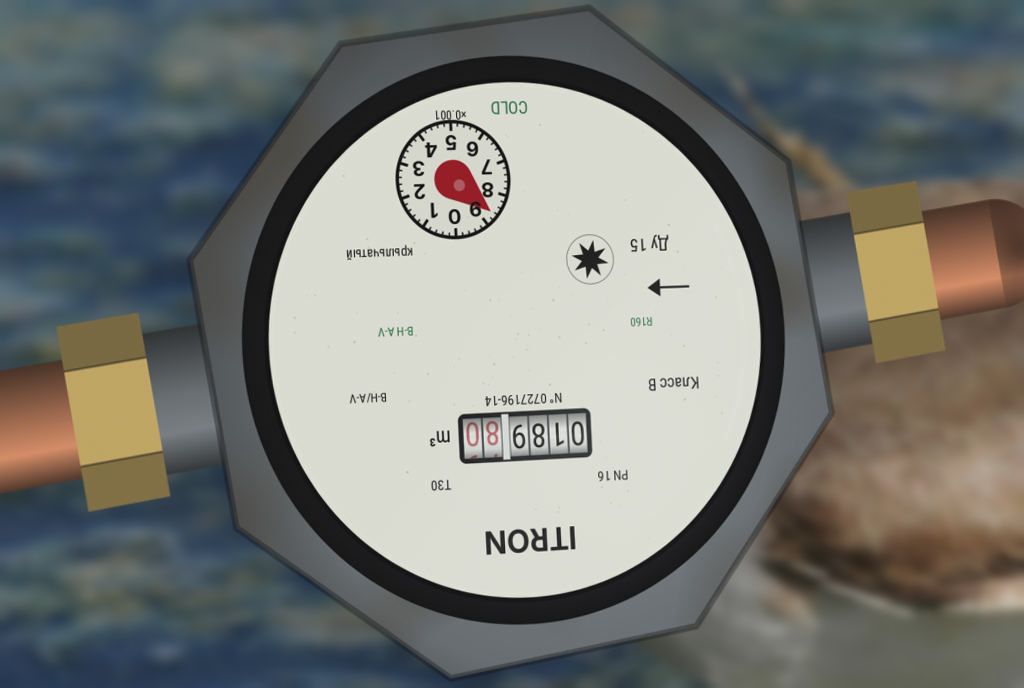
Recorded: 189.798 (m³)
